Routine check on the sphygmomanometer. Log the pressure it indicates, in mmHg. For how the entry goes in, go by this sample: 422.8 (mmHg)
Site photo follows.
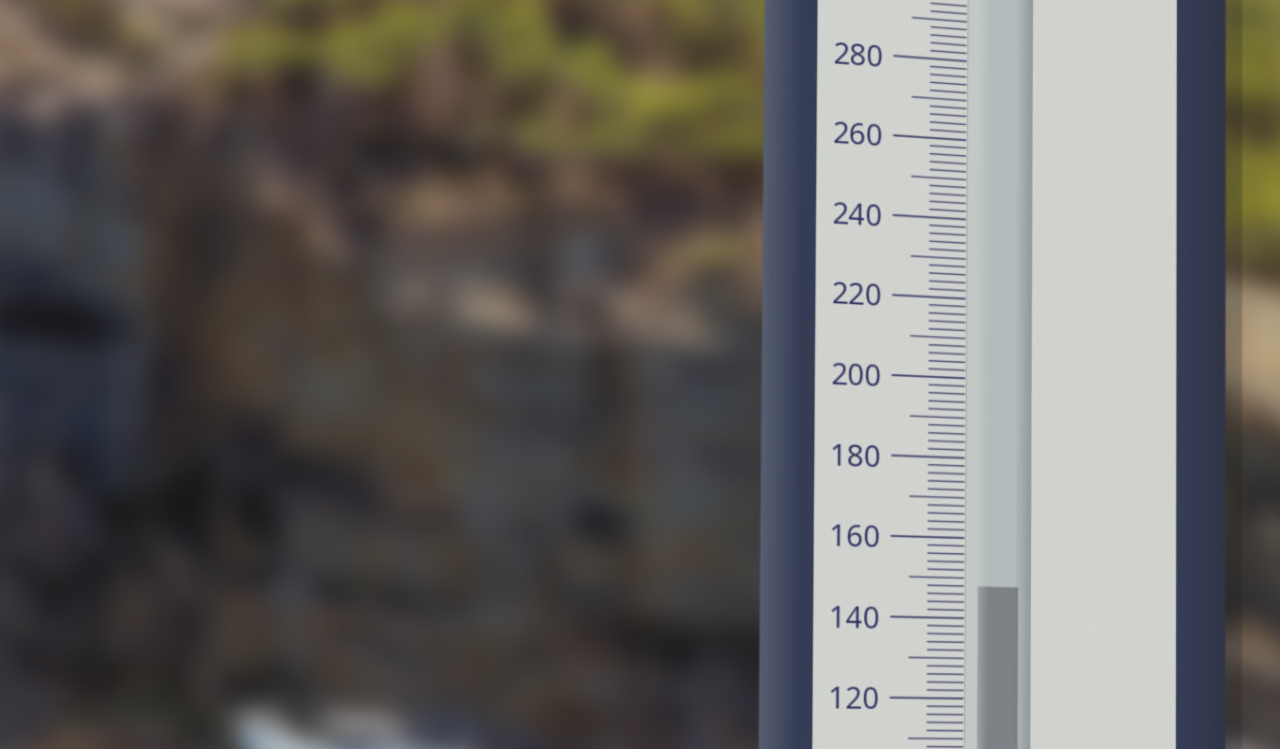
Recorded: 148 (mmHg)
